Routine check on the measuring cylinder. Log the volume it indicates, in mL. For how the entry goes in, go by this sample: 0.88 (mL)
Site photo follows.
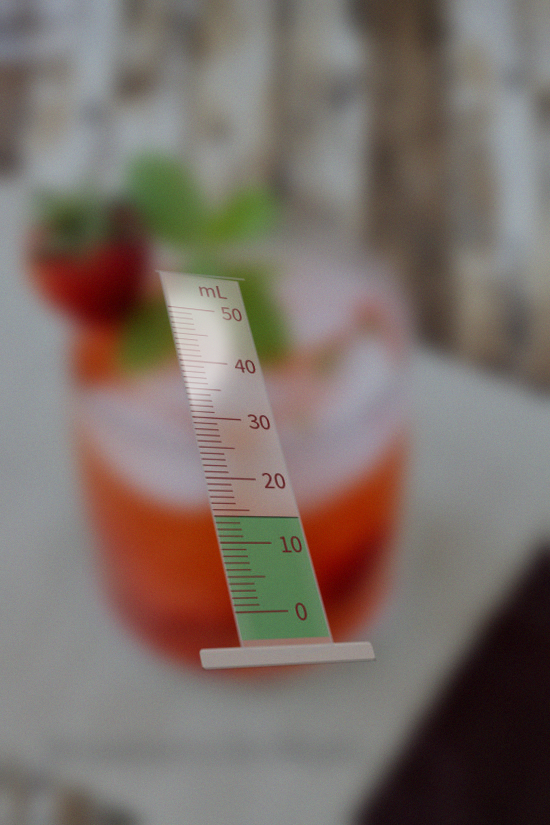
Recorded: 14 (mL)
